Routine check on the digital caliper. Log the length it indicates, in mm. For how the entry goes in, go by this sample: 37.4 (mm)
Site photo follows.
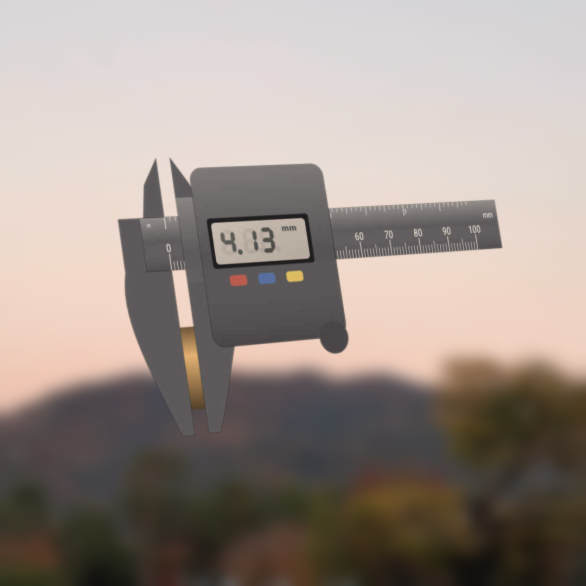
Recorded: 4.13 (mm)
